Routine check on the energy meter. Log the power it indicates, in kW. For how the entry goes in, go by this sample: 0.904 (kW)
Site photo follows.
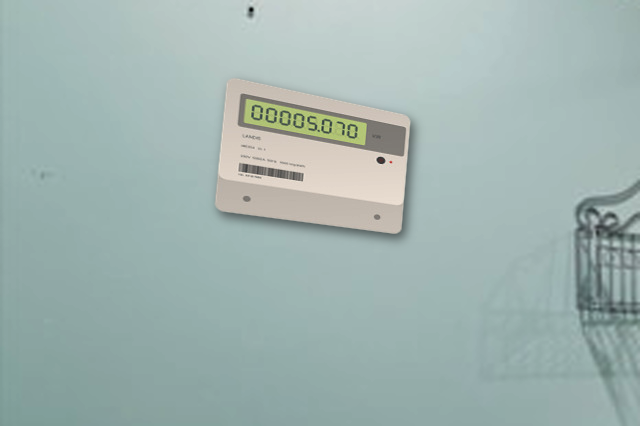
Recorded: 5.070 (kW)
